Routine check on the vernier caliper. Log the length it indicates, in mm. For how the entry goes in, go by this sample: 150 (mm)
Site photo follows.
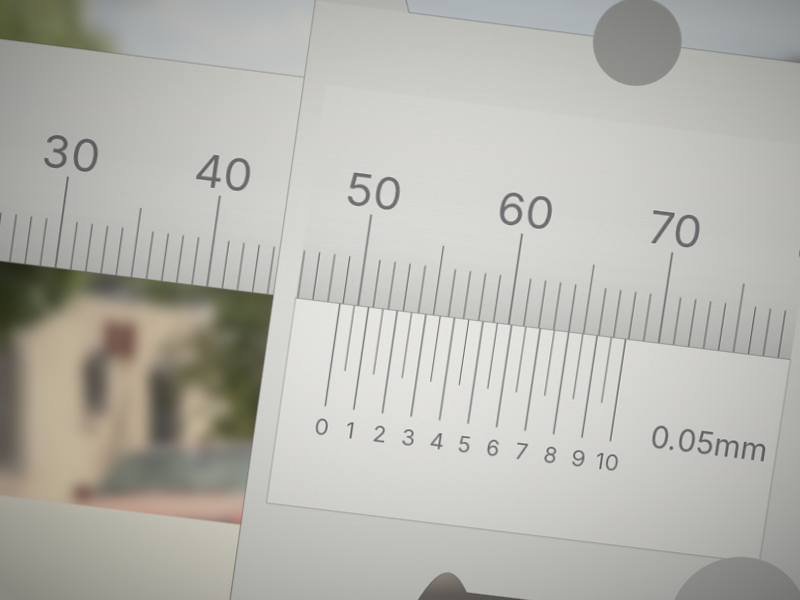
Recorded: 48.8 (mm)
